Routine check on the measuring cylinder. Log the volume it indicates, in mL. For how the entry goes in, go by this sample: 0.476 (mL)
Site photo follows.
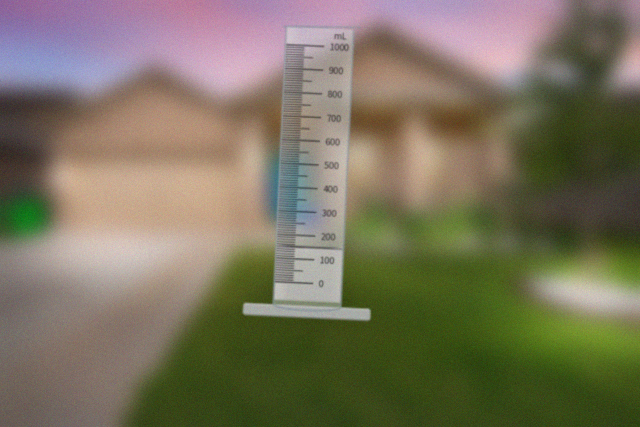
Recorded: 150 (mL)
